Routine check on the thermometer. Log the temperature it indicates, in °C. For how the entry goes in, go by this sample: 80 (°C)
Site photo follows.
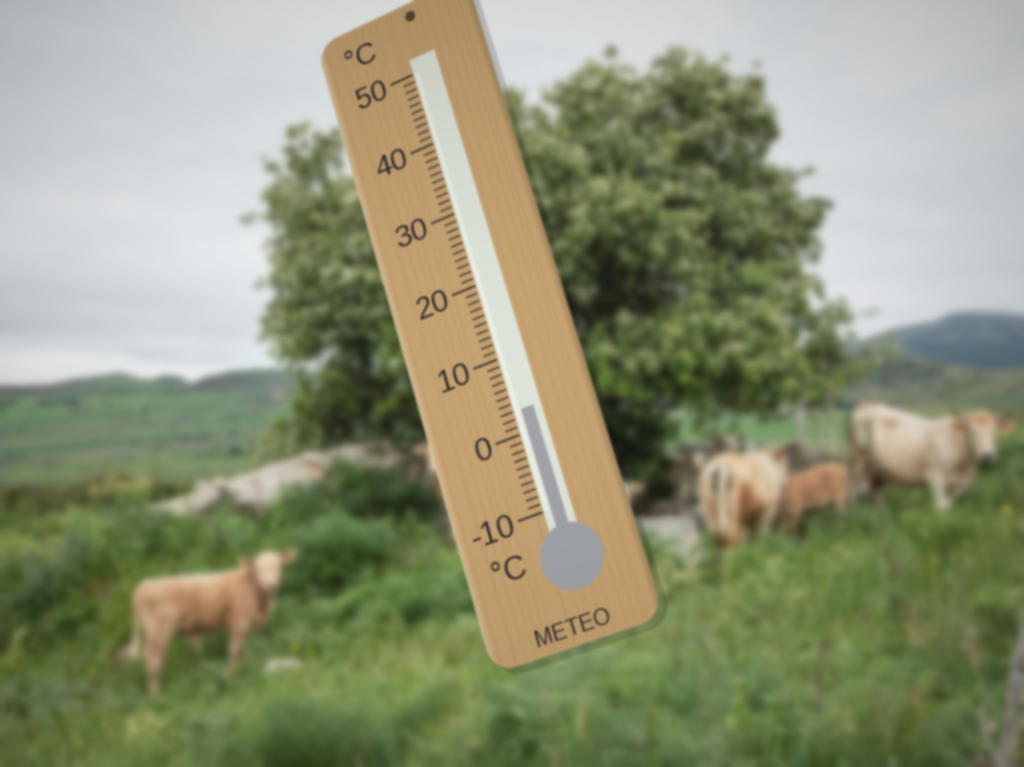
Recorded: 3 (°C)
